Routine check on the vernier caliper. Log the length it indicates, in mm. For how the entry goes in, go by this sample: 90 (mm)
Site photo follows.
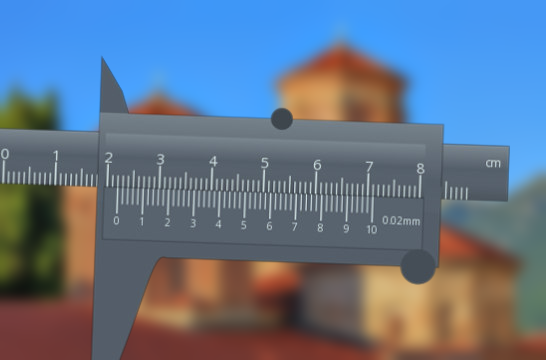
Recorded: 22.0 (mm)
